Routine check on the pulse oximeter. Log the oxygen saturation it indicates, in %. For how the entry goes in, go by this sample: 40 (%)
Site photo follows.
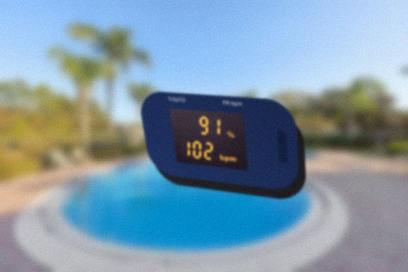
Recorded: 91 (%)
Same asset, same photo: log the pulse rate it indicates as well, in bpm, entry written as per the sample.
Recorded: 102 (bpm)
